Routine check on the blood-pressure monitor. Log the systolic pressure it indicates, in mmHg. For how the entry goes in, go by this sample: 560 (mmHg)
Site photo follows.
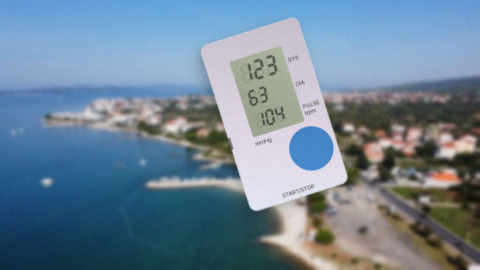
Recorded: 123 (mmHg)
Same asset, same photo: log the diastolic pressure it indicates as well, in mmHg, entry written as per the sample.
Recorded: 63 (mmHg)
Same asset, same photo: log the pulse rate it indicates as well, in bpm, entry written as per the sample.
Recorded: 104 (bpm)
